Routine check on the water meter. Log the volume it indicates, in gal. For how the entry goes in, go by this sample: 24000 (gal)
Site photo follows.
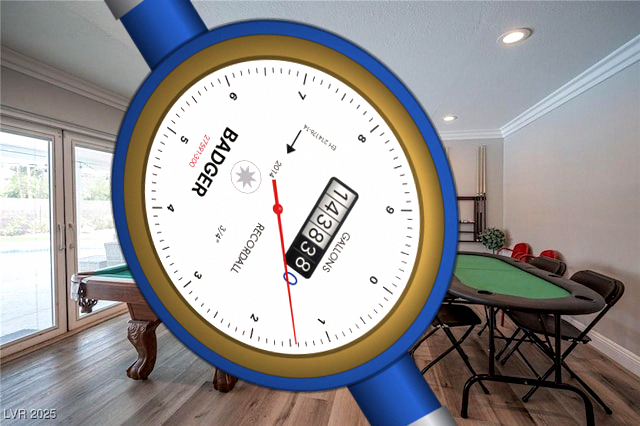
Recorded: 1438381.4 (gal)
